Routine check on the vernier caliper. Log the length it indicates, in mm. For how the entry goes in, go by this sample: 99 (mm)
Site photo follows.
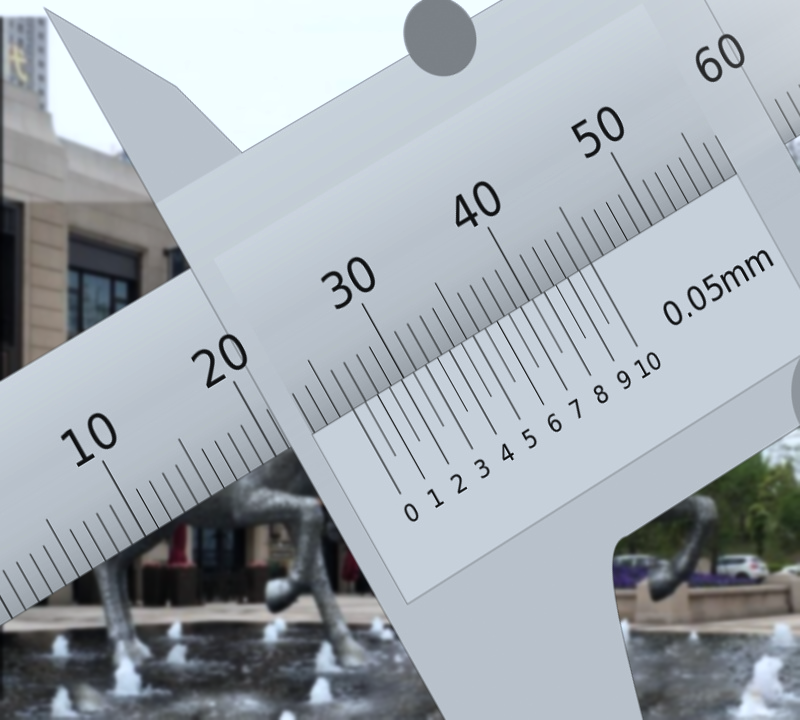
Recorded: 26.0 (mm)
